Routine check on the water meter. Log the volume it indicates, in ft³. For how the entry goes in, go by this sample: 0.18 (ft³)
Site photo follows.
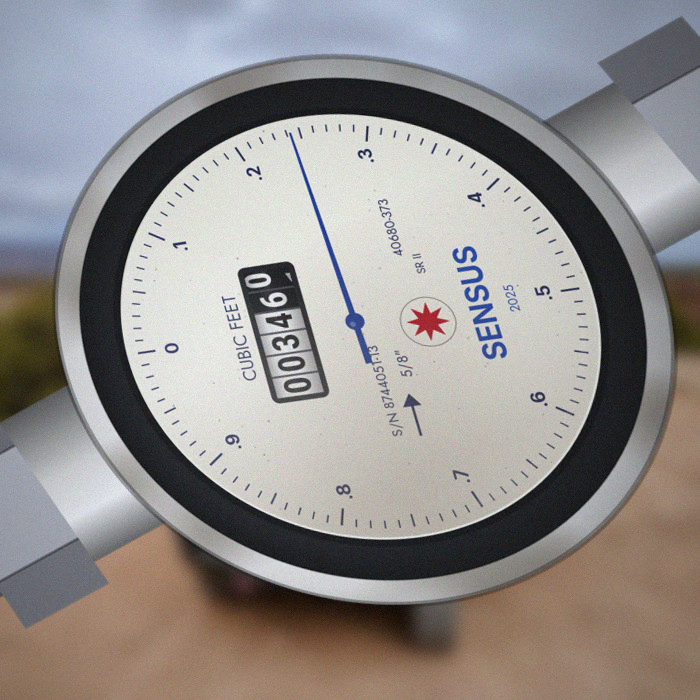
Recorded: 3460.24 (ft³)
